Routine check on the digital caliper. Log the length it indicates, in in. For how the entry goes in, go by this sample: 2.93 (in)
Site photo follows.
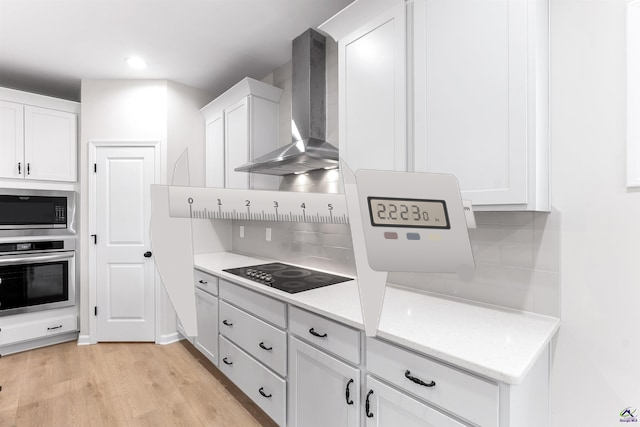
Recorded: 2.2230 (in)
